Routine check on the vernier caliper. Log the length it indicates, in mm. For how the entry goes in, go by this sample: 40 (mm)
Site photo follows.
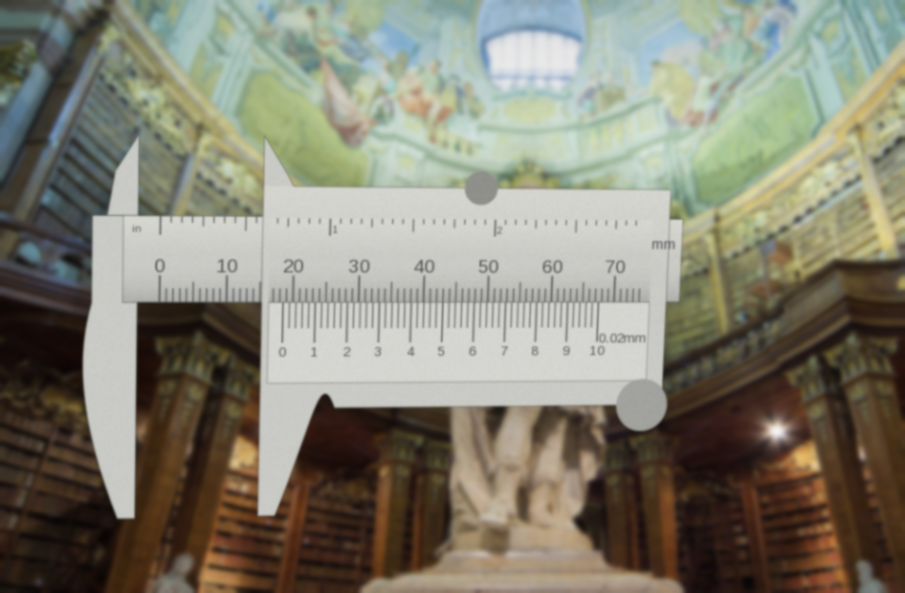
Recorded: 18.5 (mm)
